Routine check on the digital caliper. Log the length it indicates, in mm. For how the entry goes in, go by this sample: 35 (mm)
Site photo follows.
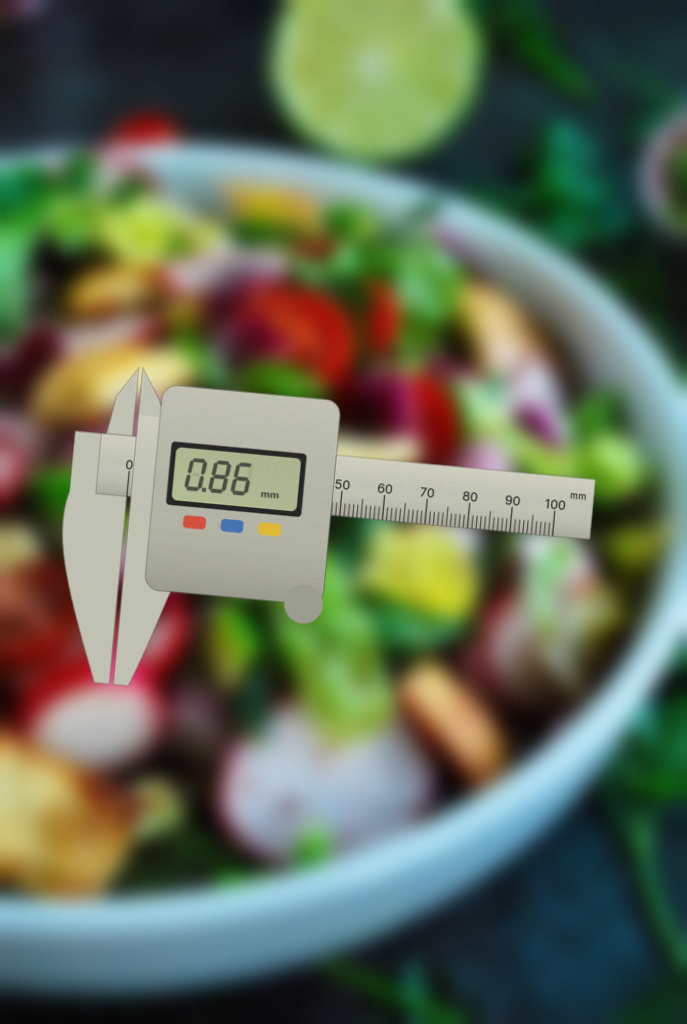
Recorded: 0.86 (mm)
